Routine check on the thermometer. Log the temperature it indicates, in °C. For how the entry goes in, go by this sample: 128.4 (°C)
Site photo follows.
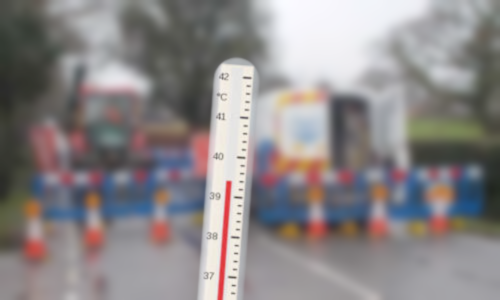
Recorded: 39.4 (°C)
